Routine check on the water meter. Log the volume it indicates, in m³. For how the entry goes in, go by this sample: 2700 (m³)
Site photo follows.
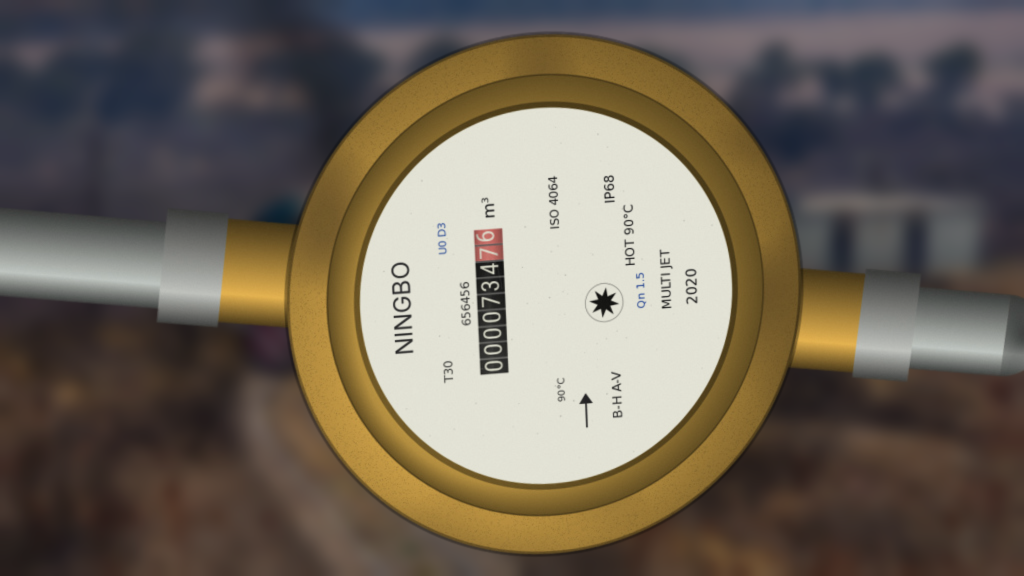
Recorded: 734.76 (m³)
